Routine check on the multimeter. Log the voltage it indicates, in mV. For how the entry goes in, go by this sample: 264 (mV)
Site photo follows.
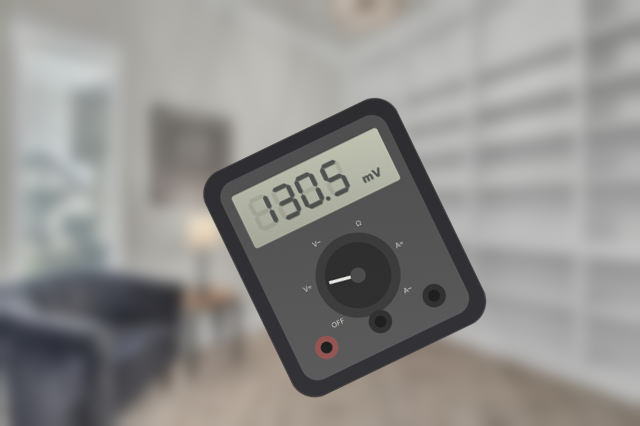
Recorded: 130.5 (mV)
